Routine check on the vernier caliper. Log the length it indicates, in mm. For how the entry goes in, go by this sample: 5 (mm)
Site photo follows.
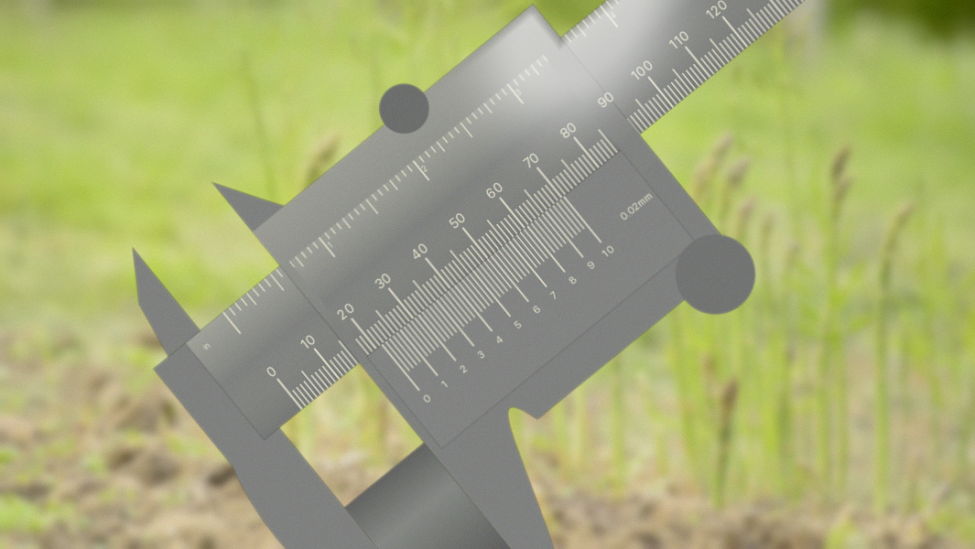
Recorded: 21.5 (mm)
